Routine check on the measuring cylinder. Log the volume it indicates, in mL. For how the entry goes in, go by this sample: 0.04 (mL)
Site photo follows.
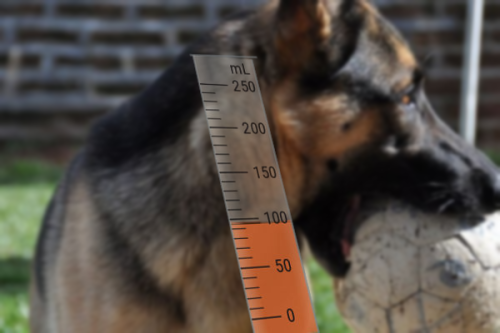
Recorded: 95 (mL)
